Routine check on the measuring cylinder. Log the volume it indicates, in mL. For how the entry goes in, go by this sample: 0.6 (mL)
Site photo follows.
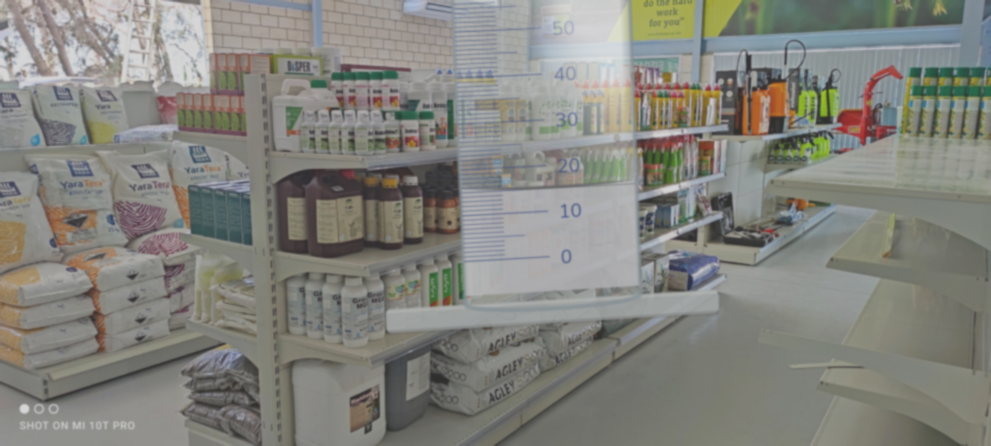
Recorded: 15 (mL)
